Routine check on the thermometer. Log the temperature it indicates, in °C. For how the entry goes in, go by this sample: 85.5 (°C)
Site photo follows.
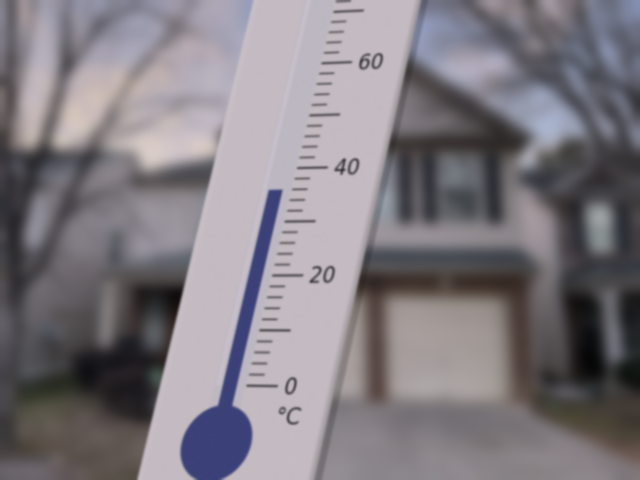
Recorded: 36 (°C)
